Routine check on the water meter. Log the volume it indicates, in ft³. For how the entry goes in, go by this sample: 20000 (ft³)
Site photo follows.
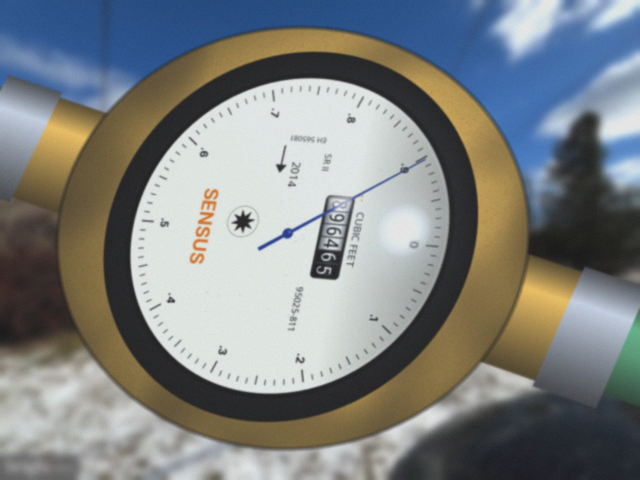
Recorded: 896464.90 (ft³)
